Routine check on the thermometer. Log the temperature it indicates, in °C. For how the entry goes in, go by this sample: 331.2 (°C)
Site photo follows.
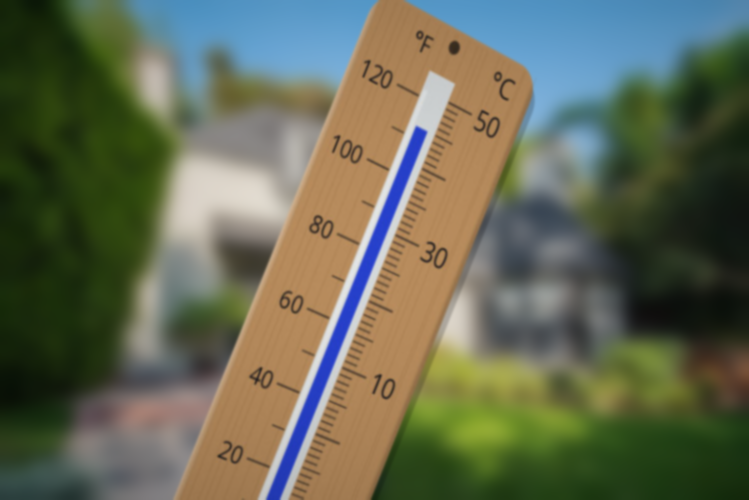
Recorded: 45 (°C)
